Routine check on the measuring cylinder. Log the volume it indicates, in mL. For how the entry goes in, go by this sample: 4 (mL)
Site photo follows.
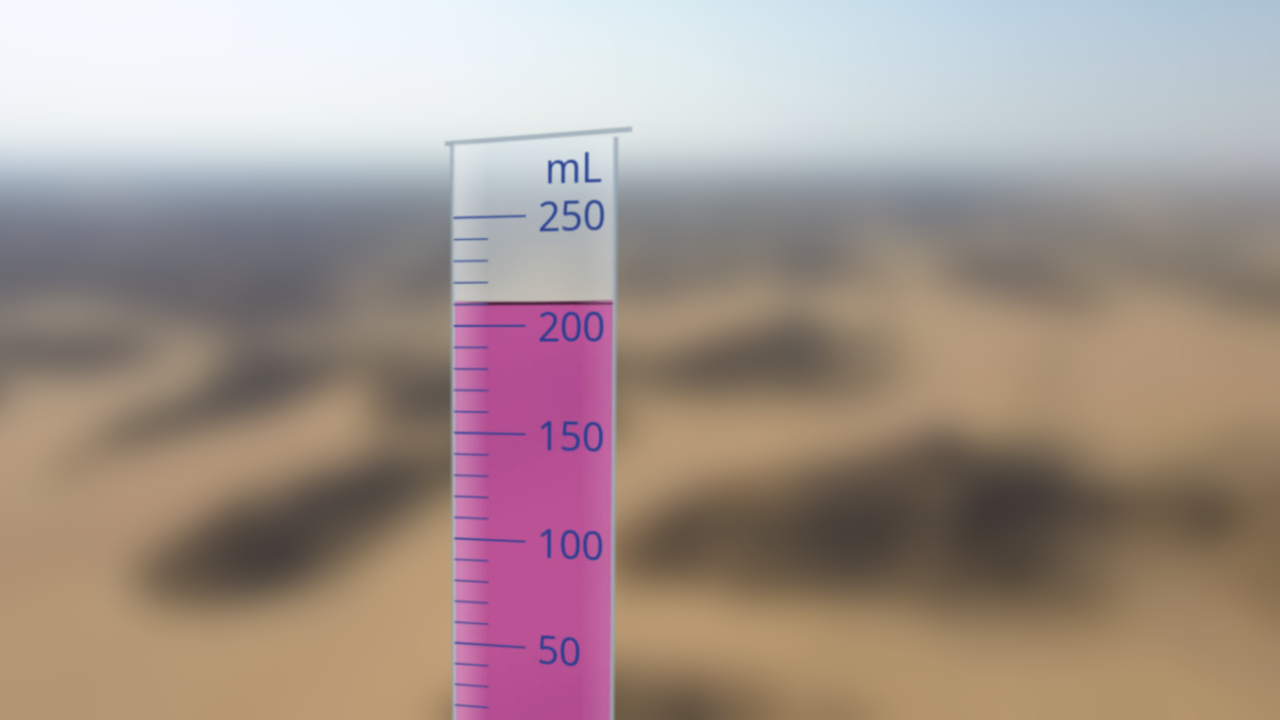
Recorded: 210 (mL)
